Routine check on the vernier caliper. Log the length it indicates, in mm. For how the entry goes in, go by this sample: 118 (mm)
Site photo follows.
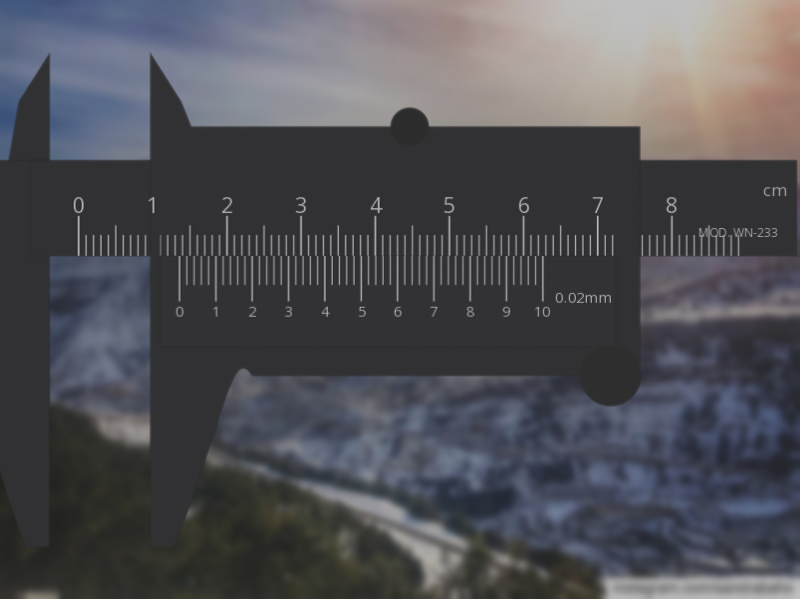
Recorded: 13.6 (mm)
